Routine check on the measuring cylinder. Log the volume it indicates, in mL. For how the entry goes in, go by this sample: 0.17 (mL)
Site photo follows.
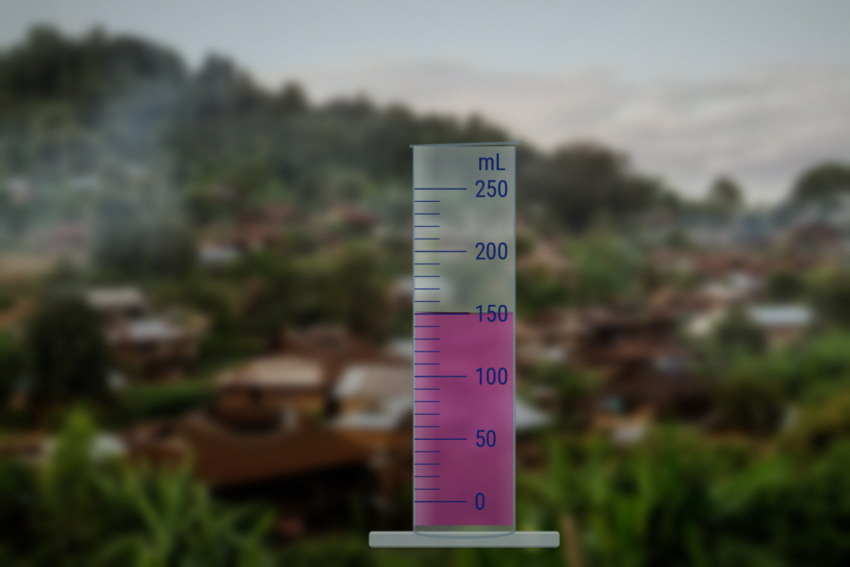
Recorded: 150 (mL)
